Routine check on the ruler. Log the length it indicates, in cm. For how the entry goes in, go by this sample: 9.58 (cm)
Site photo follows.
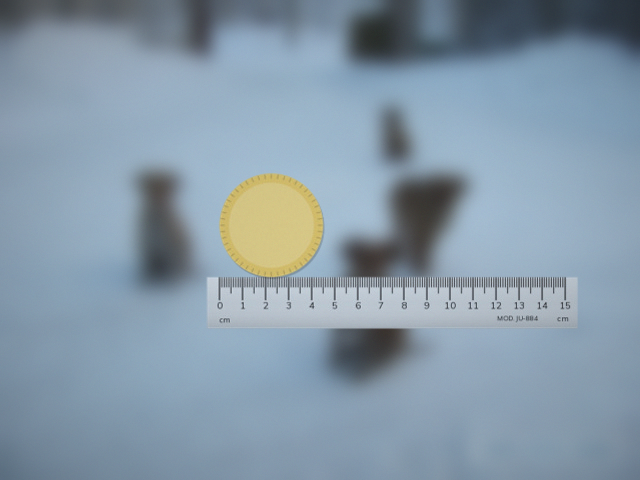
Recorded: 4.5 (cm)
